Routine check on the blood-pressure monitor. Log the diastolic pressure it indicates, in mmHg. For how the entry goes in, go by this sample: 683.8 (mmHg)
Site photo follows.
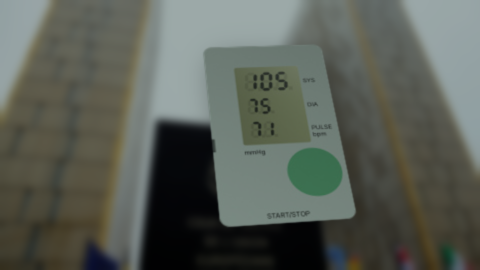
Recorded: 75 (mmHg)
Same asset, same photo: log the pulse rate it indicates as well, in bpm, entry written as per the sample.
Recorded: 71 (bpm)
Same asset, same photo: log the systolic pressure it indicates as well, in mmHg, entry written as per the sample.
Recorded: 105 (mmHg)
